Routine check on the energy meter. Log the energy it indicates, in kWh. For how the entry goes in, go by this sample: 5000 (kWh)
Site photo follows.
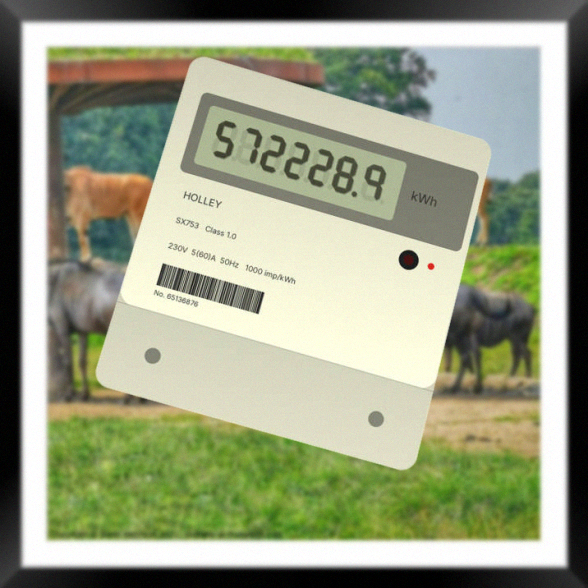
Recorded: 572228.9 (kWh)
